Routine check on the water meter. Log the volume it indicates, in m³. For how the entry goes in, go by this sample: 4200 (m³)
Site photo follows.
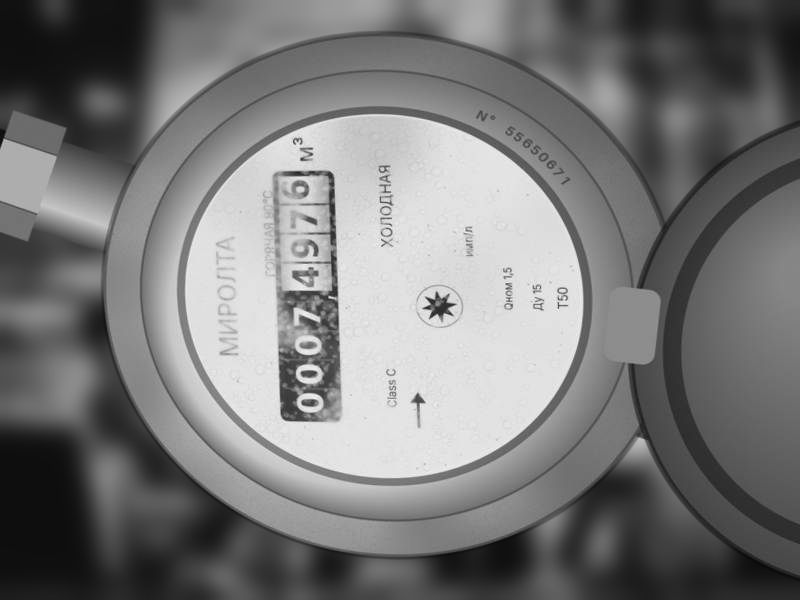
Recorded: 7.4976 (m³)
